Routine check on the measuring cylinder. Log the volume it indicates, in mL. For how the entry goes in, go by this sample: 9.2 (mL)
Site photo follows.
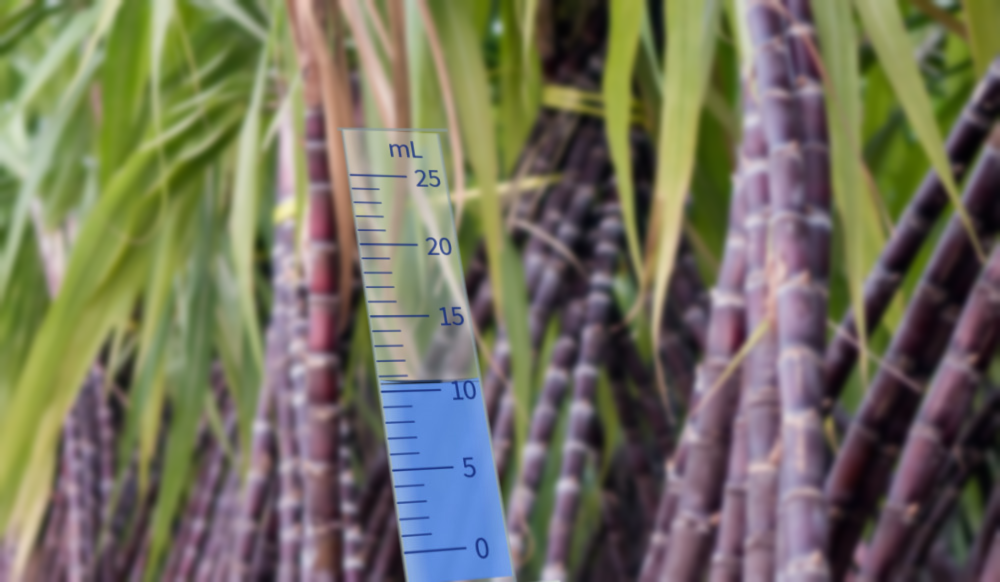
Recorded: 10.5 (mL)
